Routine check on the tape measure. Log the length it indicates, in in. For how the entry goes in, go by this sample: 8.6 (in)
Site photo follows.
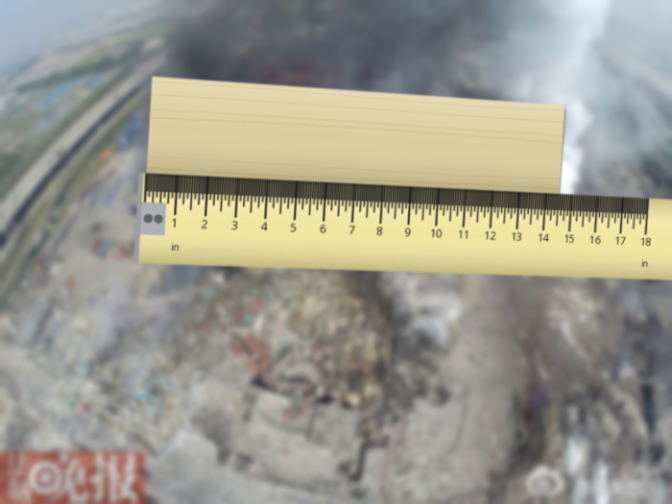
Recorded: 14.5 (in)
